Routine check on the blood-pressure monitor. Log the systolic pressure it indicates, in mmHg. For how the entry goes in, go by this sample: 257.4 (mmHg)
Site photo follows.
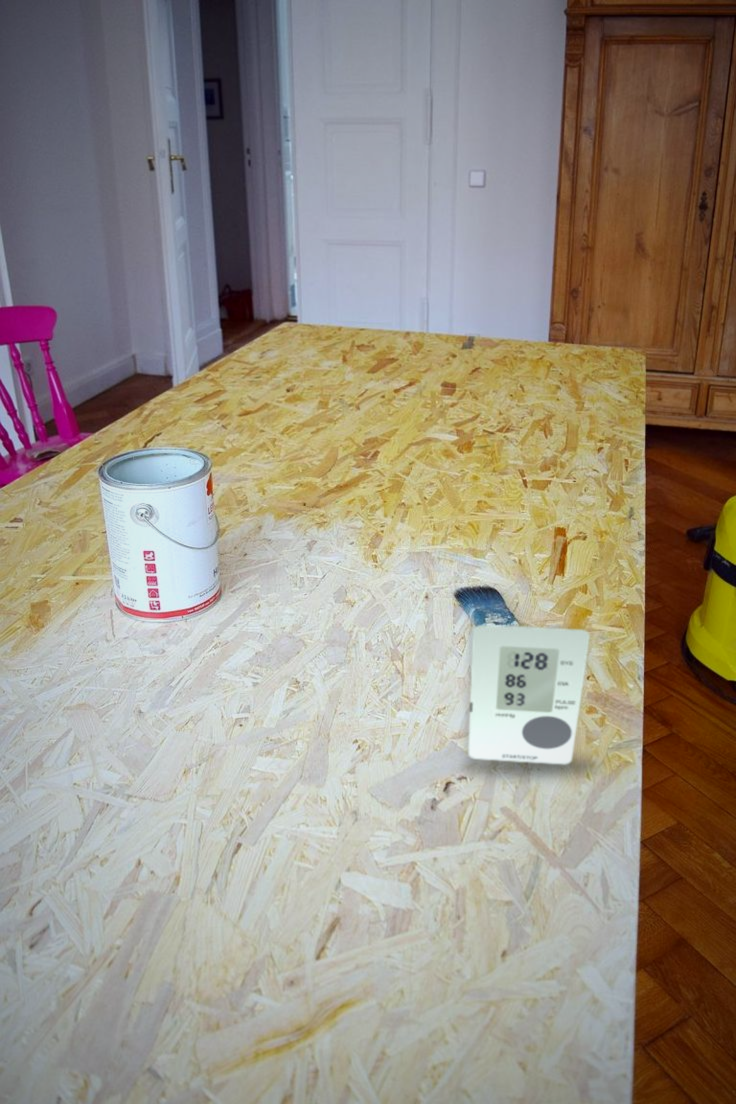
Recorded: 128 (mmHg)
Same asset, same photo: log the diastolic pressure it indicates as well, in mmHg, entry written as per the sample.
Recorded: 86 (mmHg)
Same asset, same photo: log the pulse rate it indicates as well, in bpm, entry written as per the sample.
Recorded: 93 (bpm)
